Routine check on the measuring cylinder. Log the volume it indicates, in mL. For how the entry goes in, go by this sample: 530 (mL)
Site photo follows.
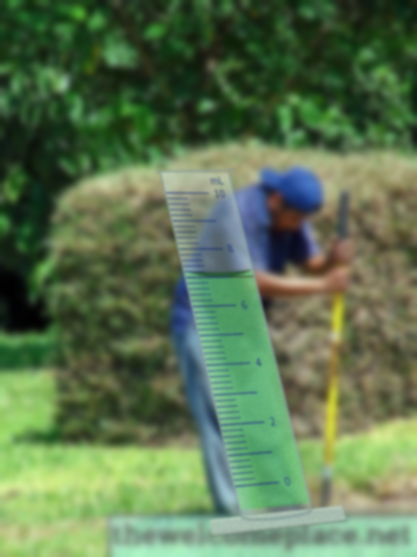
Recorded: 7 (mL)
